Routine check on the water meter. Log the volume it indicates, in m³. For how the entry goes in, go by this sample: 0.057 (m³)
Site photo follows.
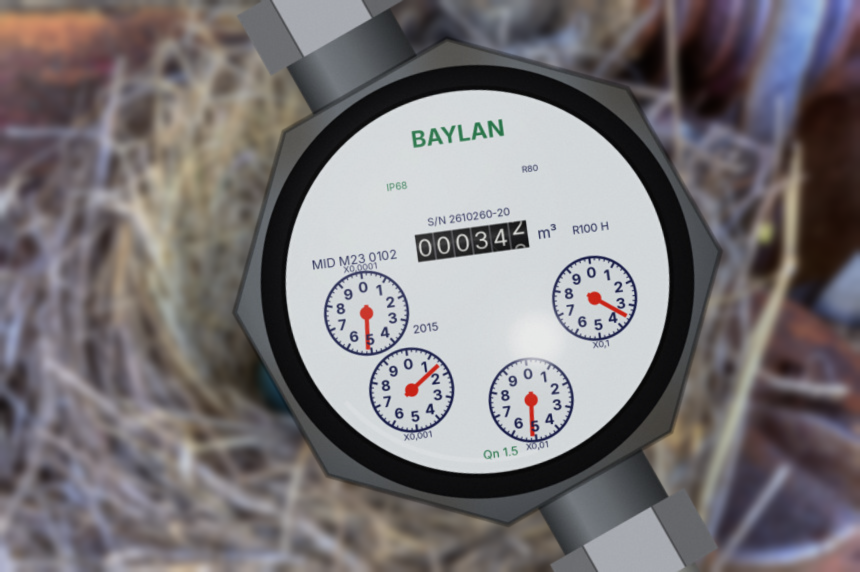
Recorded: 342.3515 (m³)
